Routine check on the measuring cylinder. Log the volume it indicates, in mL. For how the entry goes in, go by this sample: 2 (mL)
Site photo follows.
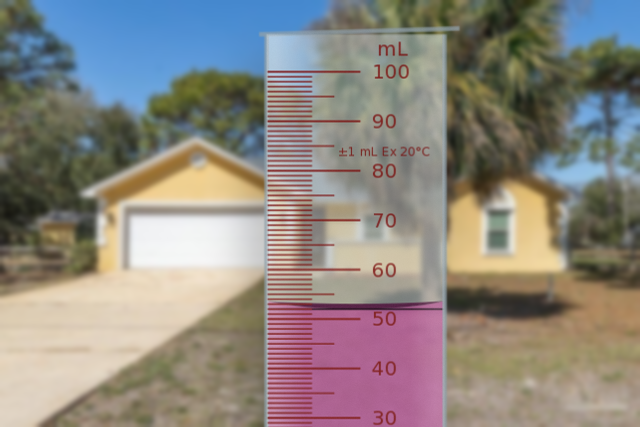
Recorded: 52 (mL)
